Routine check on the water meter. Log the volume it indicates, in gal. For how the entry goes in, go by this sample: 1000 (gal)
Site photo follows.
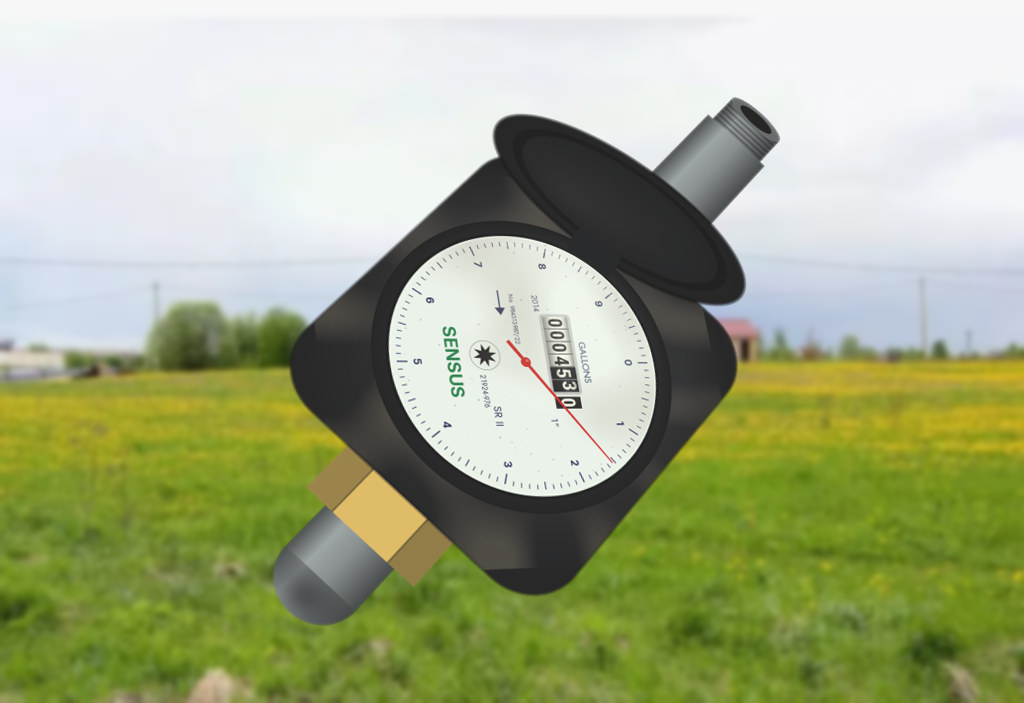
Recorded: 4531.5 (gal)
